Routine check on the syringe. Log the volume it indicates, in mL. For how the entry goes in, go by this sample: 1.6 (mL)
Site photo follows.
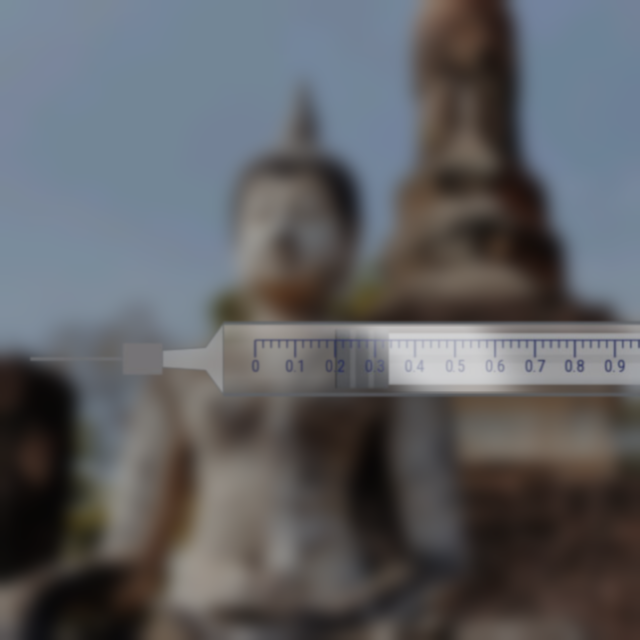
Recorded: 0.2 (mL)
